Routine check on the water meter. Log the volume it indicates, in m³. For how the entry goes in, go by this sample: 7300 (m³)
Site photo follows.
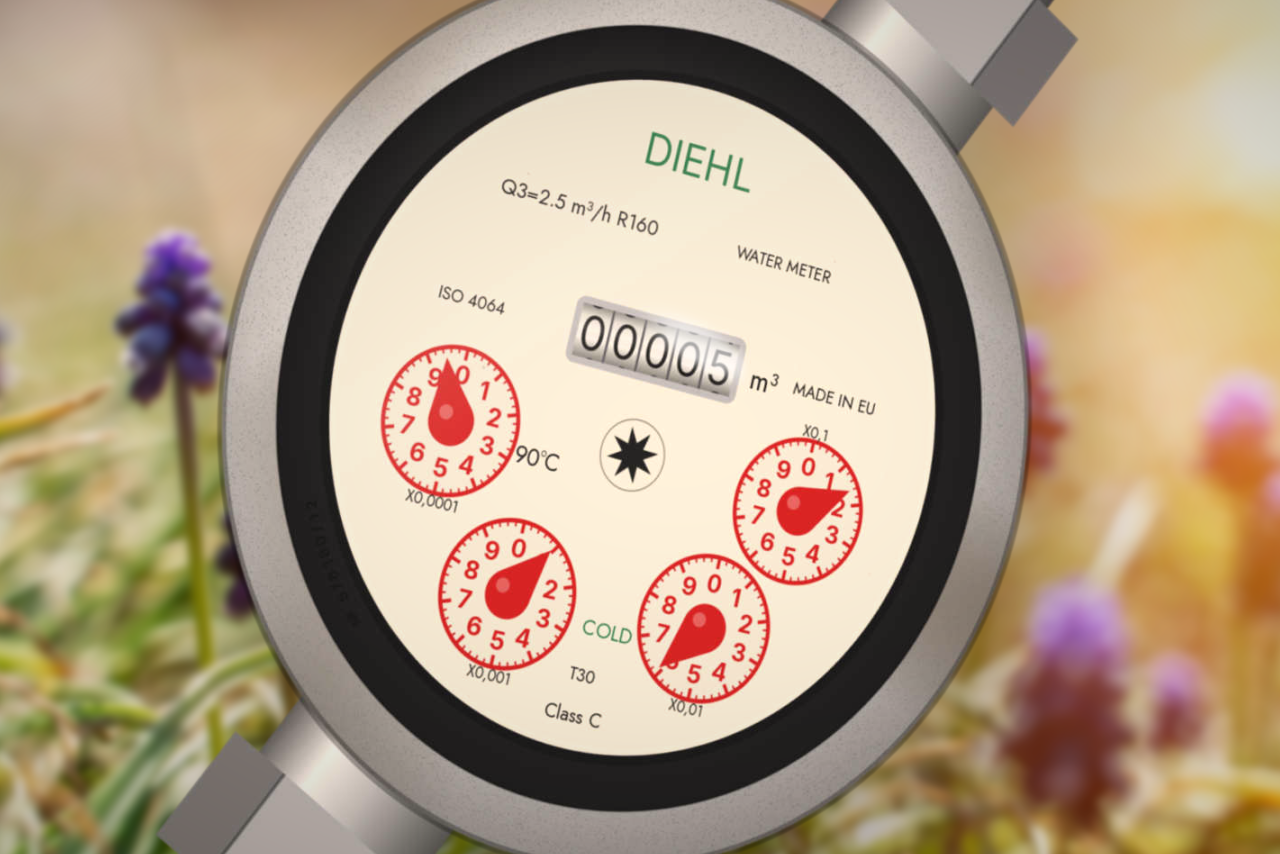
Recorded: 5.1609 (m³)
